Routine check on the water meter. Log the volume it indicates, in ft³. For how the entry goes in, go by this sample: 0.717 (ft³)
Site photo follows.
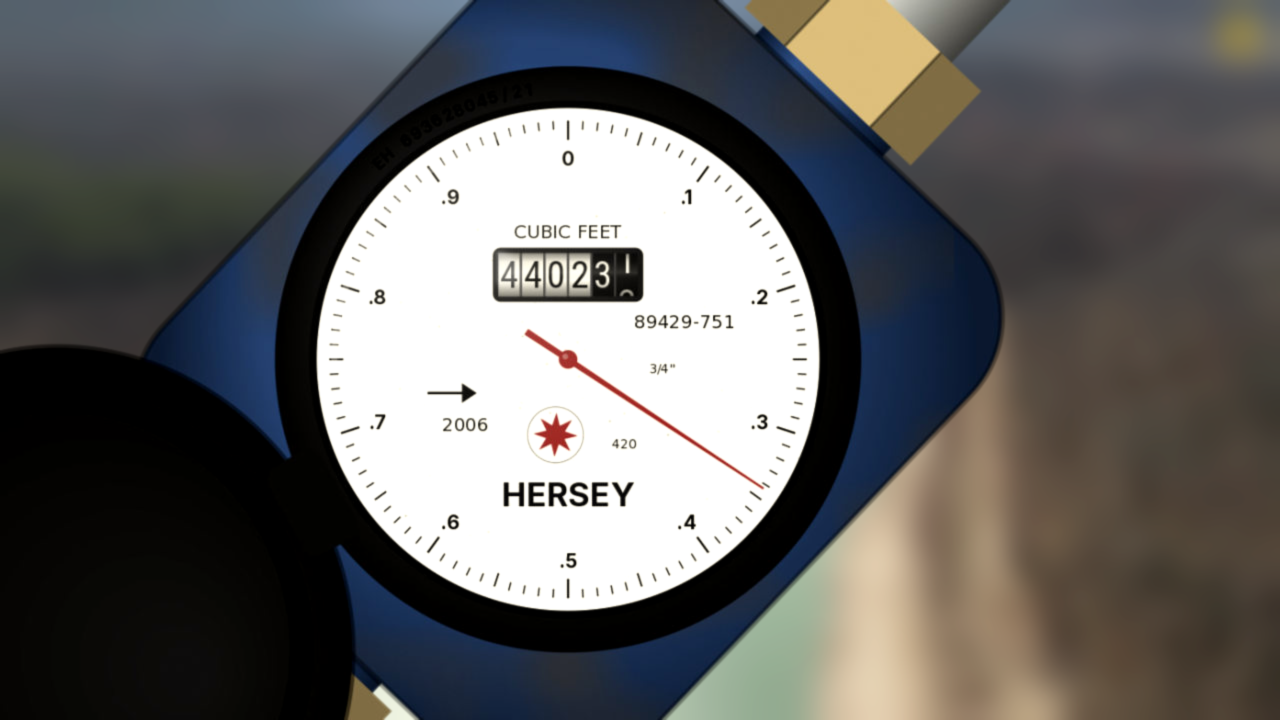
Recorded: 440231.34 (ft³)
